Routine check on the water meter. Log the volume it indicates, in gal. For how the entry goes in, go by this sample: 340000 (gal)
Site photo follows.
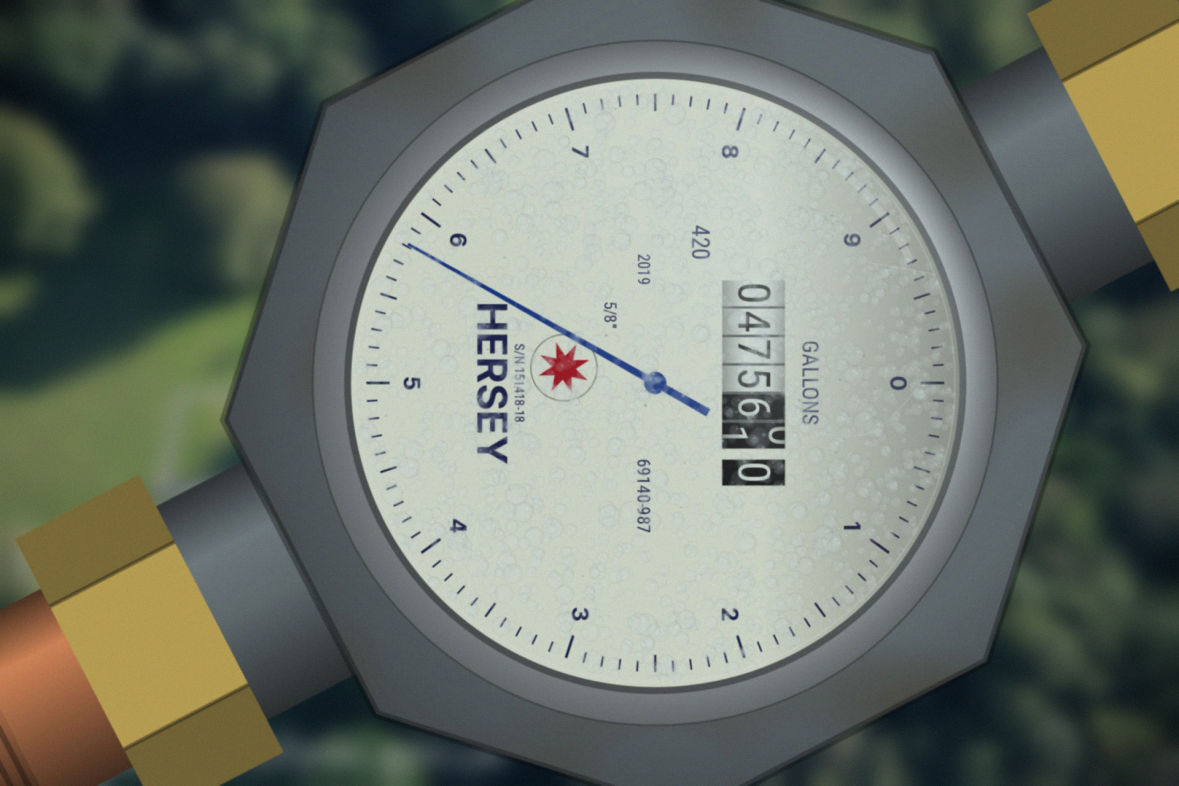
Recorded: 475605.8 (gal)
